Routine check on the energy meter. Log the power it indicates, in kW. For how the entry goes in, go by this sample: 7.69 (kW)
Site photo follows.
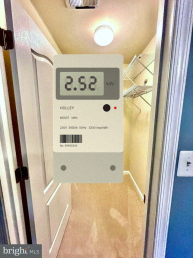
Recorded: 2.52 (kW)
